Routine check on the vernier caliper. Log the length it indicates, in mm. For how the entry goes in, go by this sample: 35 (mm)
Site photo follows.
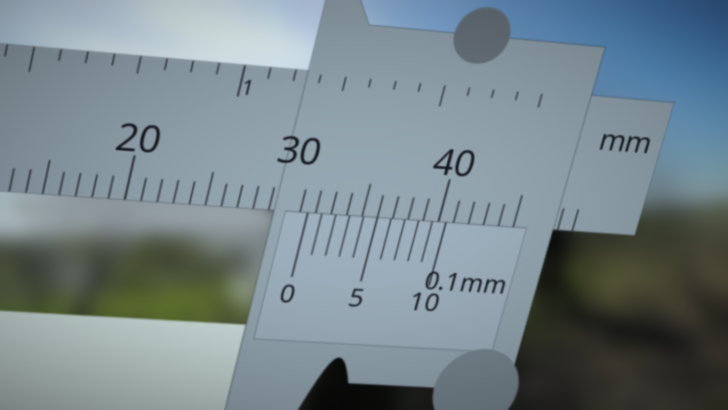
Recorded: 31.5 (mm)
